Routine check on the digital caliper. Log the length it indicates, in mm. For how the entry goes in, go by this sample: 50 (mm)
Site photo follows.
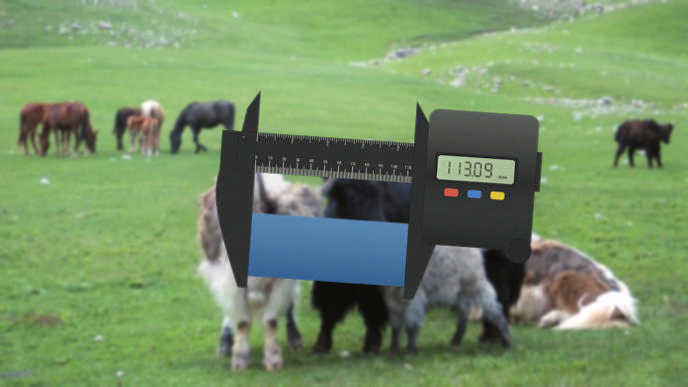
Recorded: 113.09 (mm)
